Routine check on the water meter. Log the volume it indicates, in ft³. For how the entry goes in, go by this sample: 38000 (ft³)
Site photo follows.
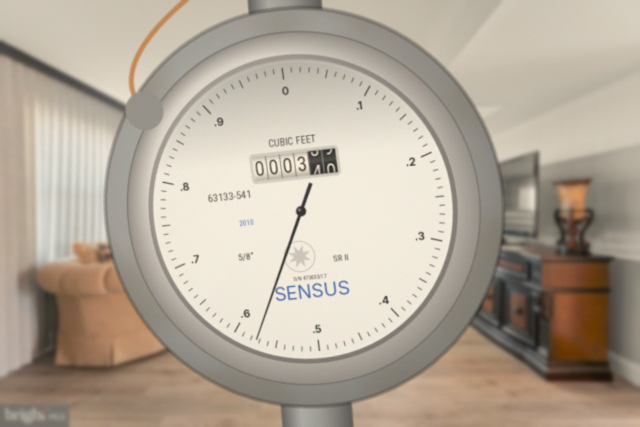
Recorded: 339.57 (ft³)
